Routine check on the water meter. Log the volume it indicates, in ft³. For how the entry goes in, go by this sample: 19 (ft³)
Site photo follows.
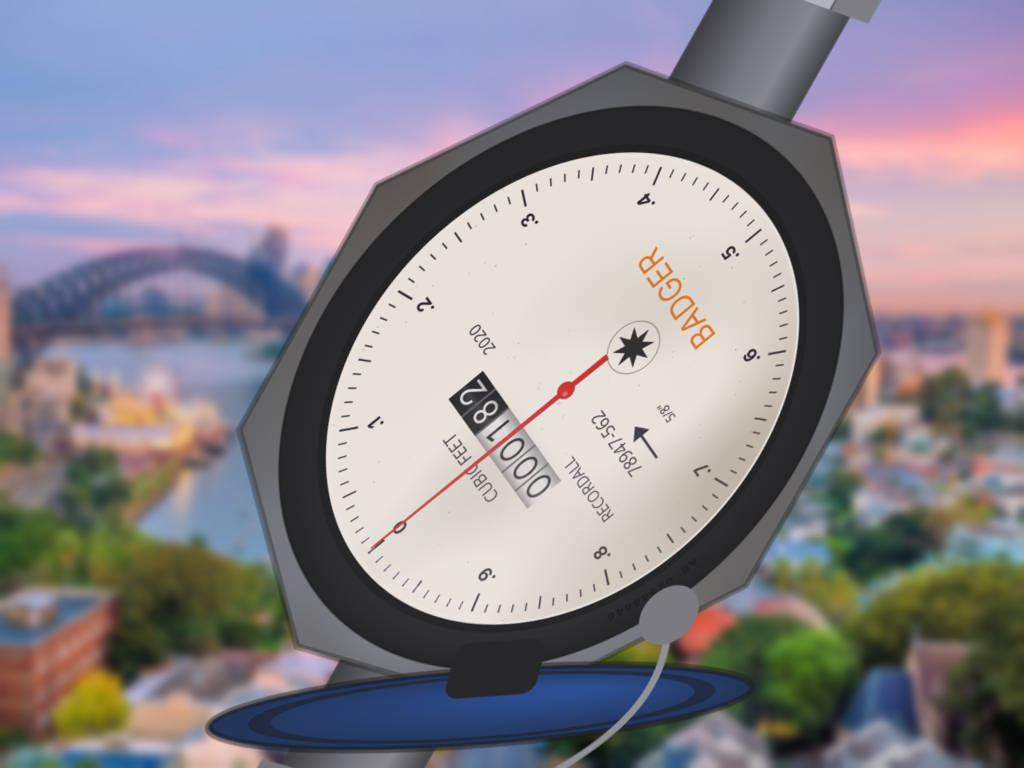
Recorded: 182.00 (ft³)
